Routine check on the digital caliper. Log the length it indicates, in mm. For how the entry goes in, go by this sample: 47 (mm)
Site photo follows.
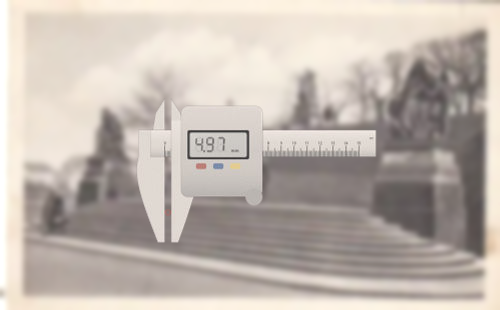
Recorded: 4.97 (mm)
